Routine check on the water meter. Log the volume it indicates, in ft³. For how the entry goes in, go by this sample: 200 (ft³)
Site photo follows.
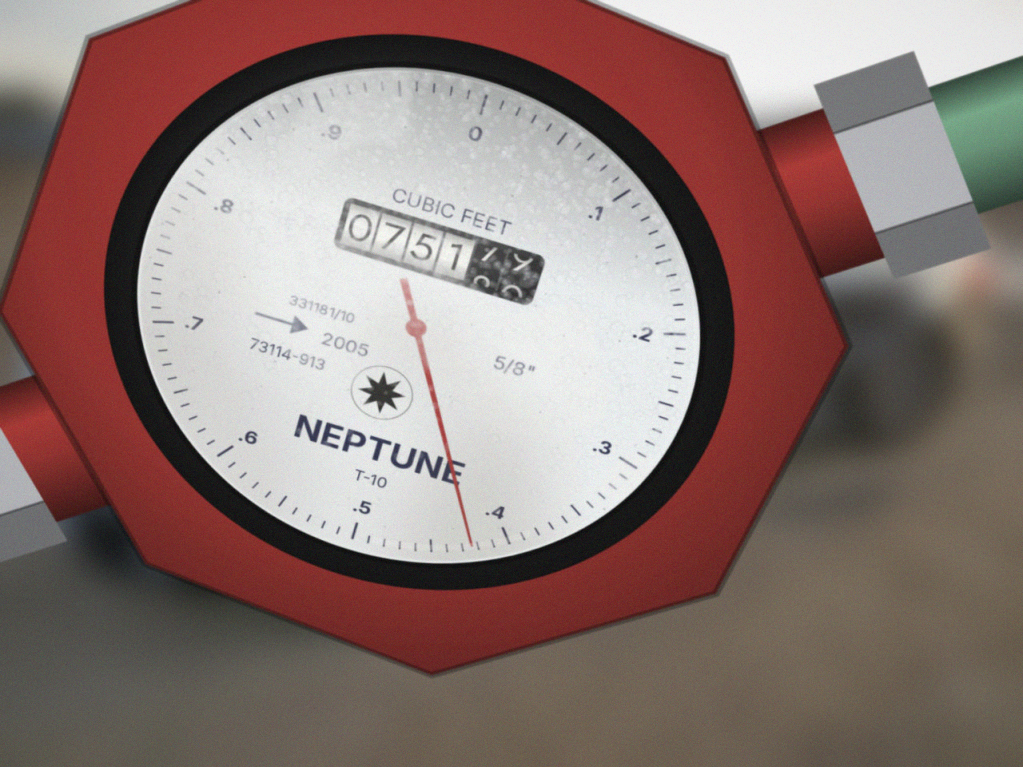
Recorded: 75179.42 (ft³)
